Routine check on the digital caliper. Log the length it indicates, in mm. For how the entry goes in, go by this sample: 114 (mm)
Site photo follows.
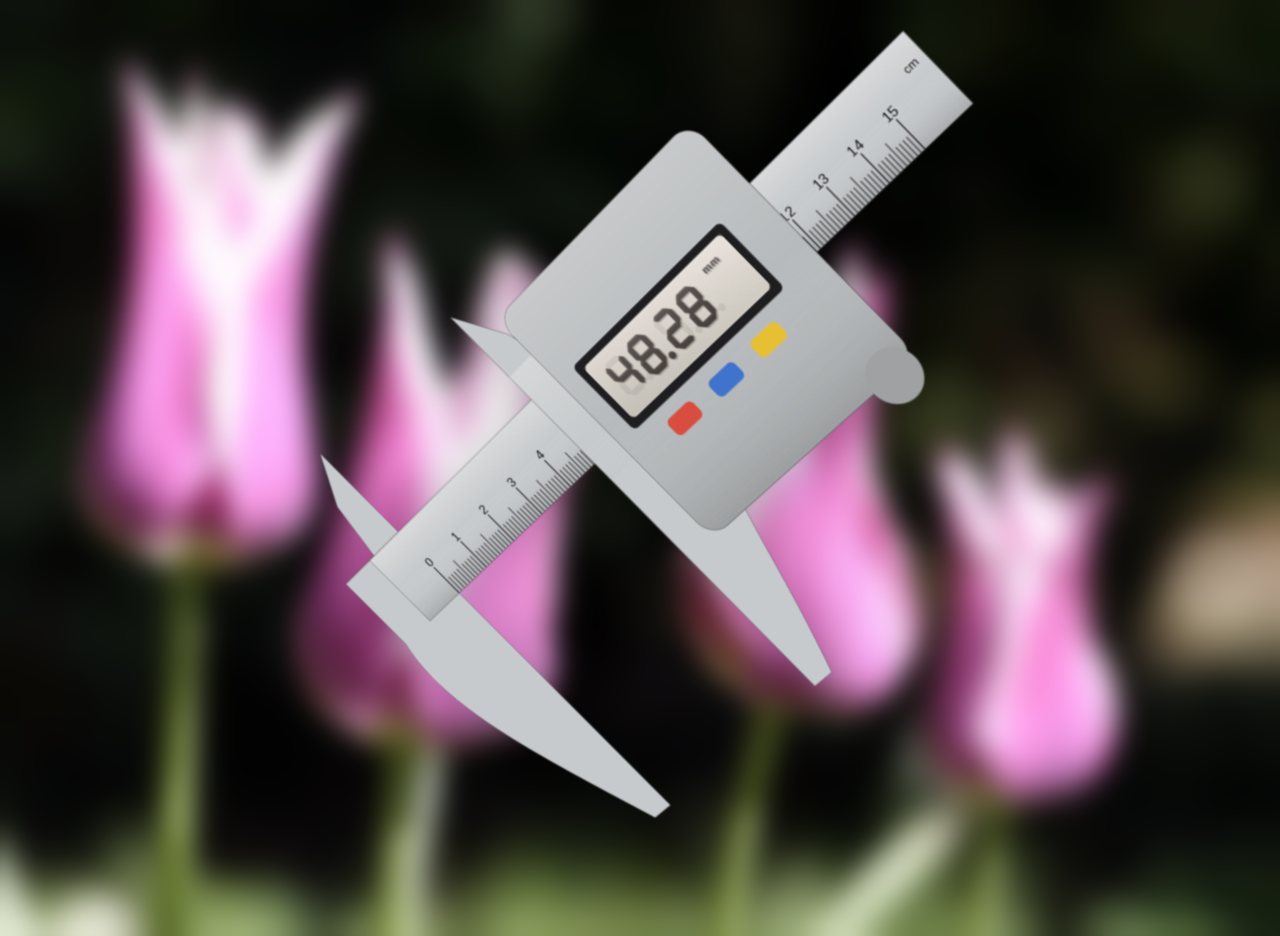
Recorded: 48.28 (mm)
